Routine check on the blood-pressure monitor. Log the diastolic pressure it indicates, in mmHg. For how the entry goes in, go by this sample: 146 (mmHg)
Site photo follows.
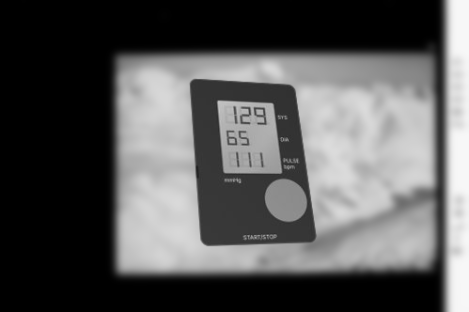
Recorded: 65 (mmHg)
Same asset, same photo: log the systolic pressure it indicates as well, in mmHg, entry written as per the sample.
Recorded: 129 (mmHg)
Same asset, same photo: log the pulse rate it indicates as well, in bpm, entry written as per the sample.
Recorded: 111 (bpm)
